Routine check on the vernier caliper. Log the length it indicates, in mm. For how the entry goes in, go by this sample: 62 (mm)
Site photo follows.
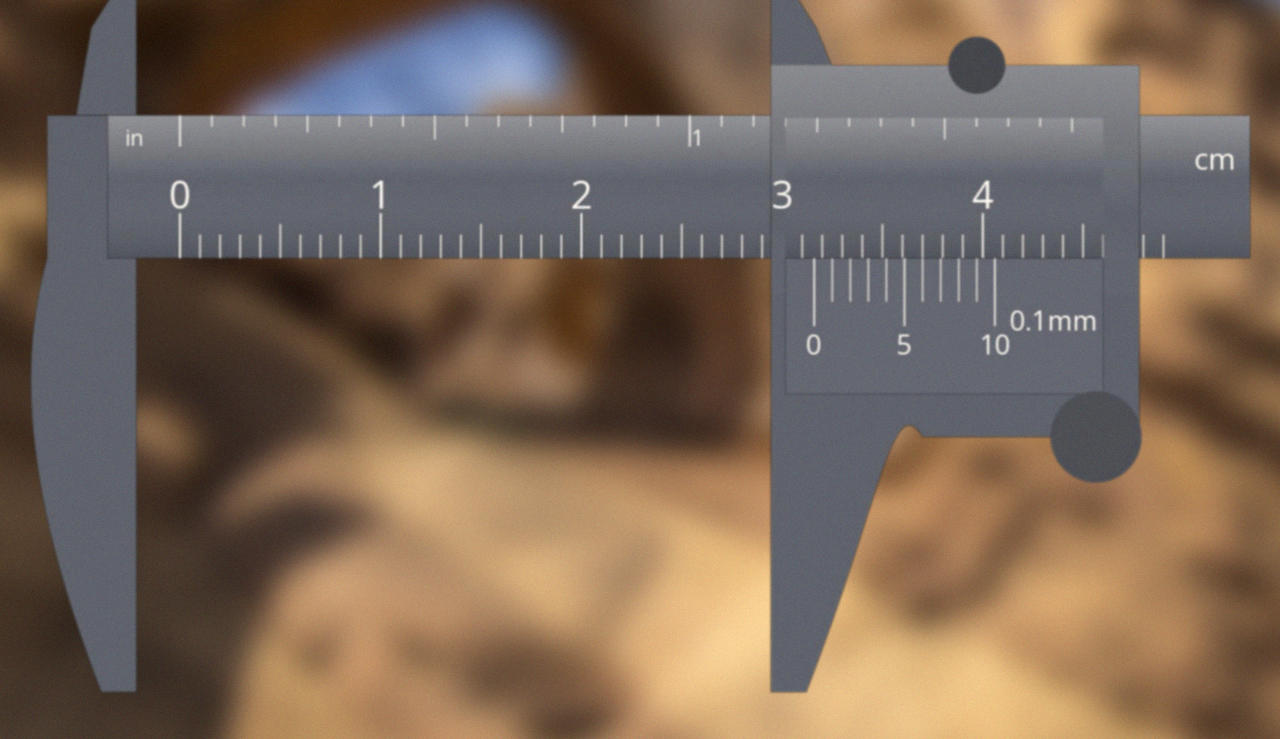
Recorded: 31.6 (mm)
